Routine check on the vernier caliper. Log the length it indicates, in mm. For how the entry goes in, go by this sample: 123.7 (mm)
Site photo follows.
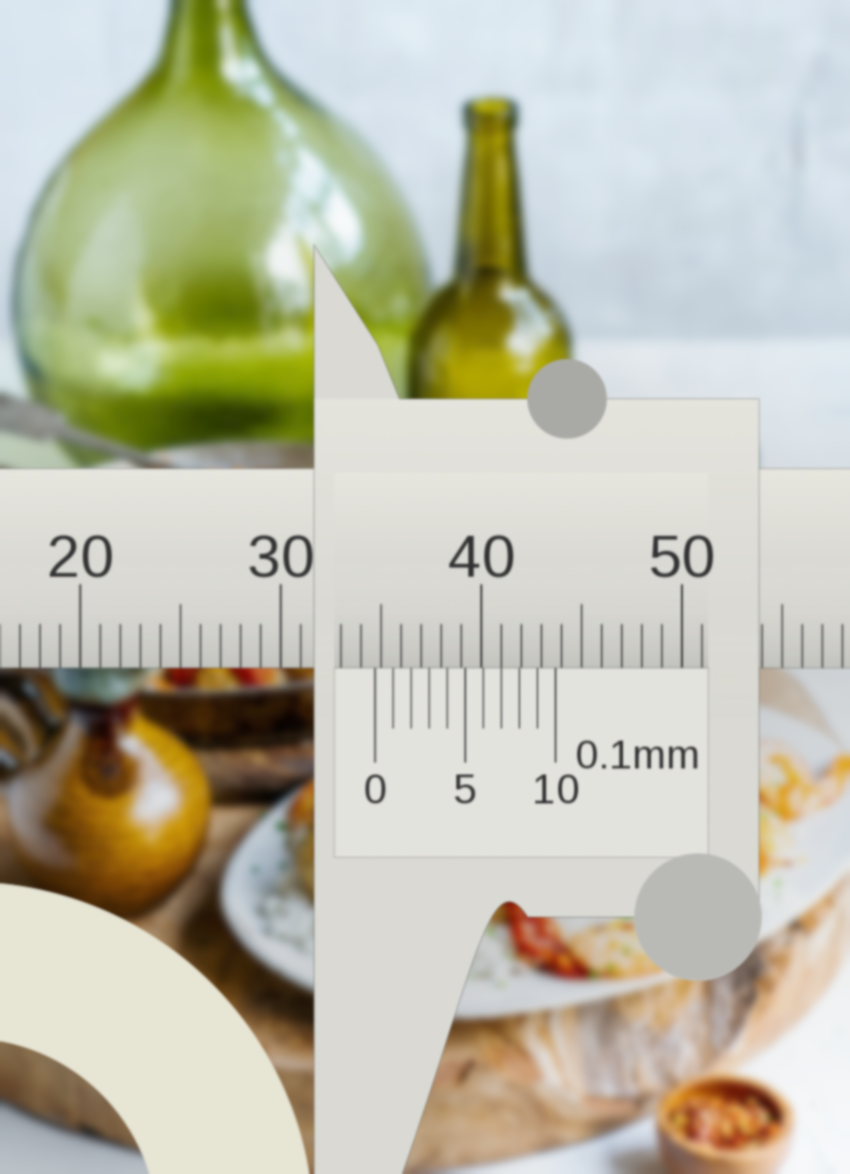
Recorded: 34.7 (mm)
